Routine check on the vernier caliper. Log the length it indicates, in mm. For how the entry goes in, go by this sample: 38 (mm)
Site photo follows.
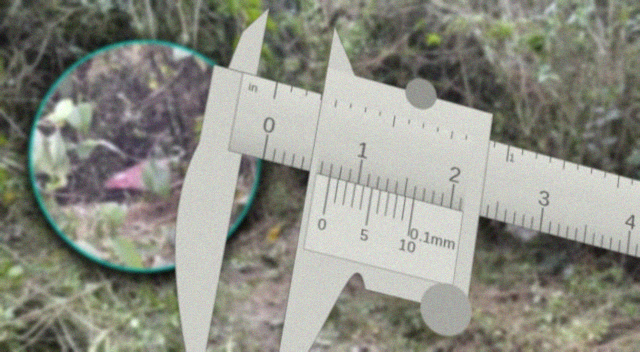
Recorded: 7.0 (mm)
